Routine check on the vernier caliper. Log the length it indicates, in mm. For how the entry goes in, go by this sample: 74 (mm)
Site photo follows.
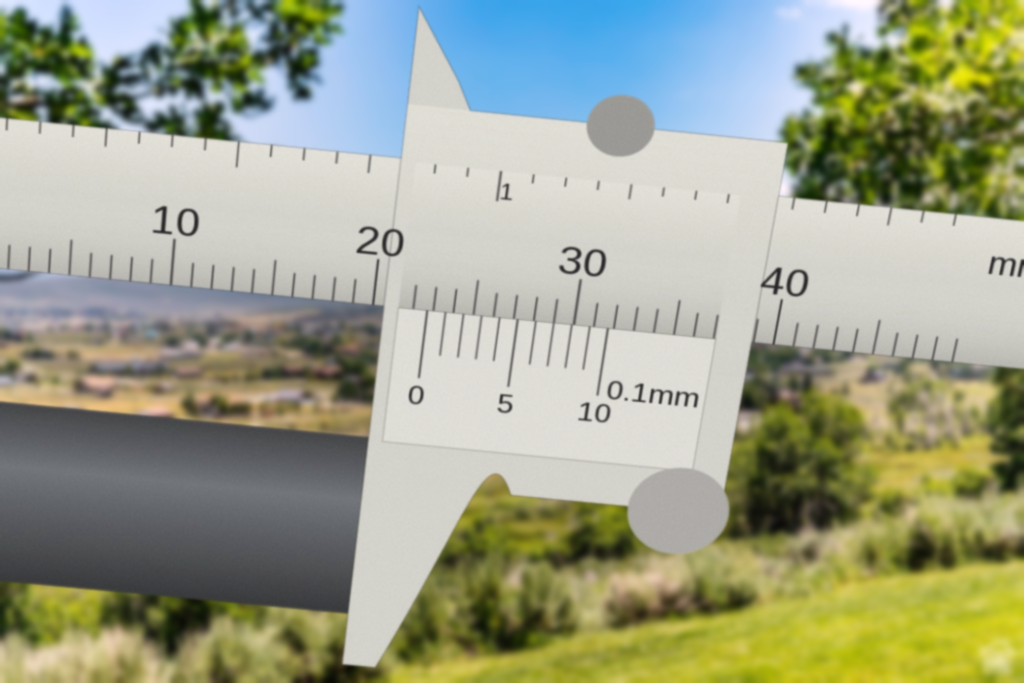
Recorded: 22.7 (mm)
